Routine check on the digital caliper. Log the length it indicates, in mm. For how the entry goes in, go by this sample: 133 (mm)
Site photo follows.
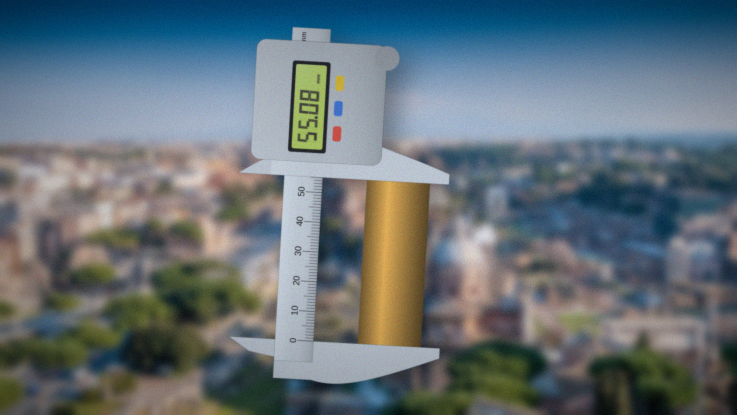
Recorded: 55.08 (mm)
